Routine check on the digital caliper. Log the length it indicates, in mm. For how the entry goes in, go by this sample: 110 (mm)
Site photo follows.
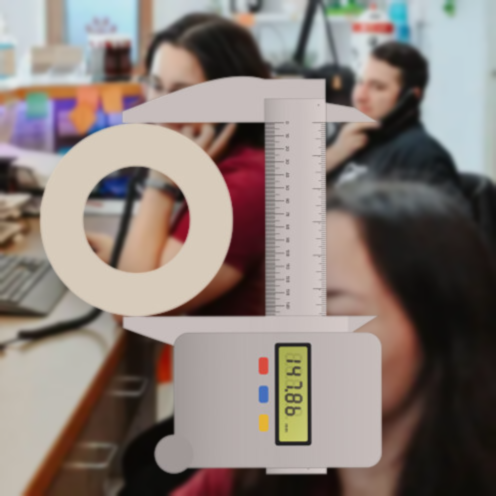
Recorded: 147.86 (mm)
